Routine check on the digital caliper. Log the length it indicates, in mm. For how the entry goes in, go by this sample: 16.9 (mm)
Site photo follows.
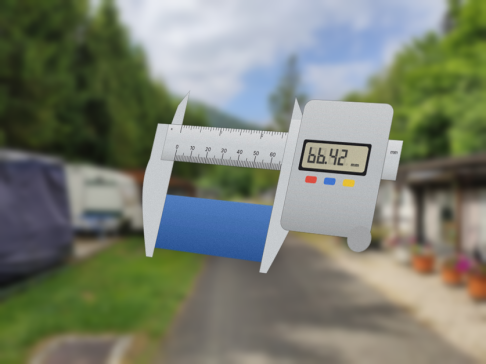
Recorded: 66.42 (mm)
